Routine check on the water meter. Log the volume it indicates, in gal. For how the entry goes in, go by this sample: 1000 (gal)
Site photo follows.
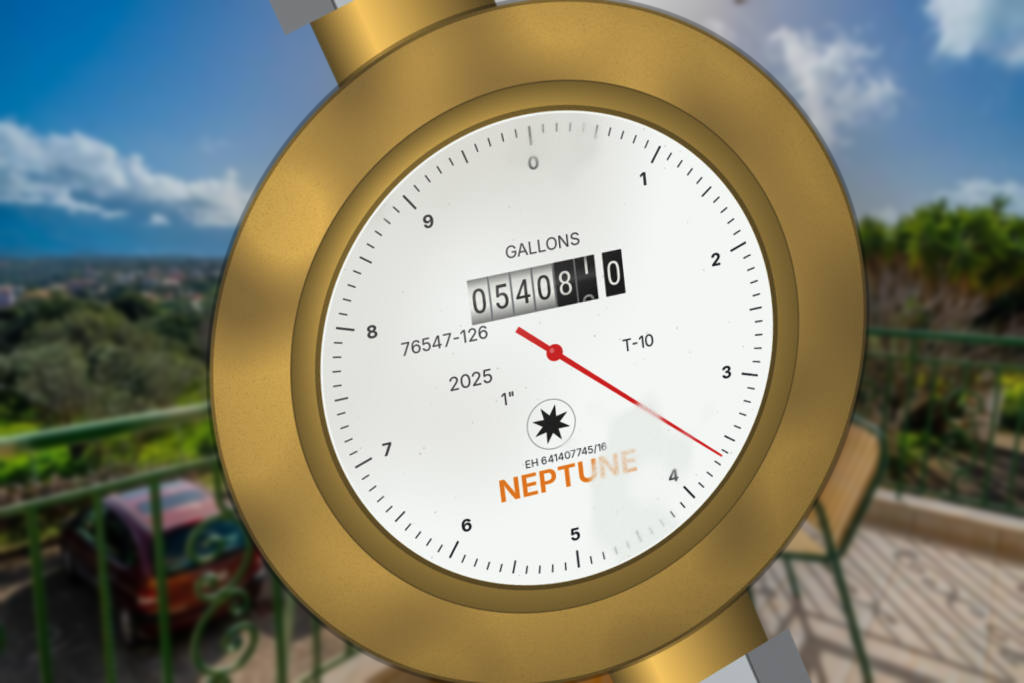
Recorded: 540813.6 (gal)
